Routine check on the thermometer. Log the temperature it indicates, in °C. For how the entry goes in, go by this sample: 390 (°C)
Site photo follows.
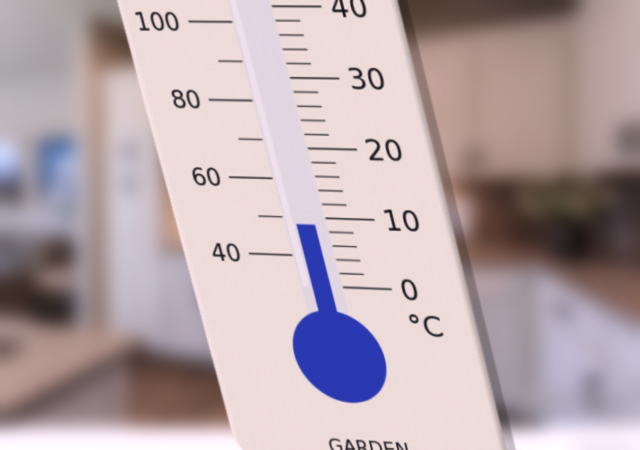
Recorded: 9 (°C)
